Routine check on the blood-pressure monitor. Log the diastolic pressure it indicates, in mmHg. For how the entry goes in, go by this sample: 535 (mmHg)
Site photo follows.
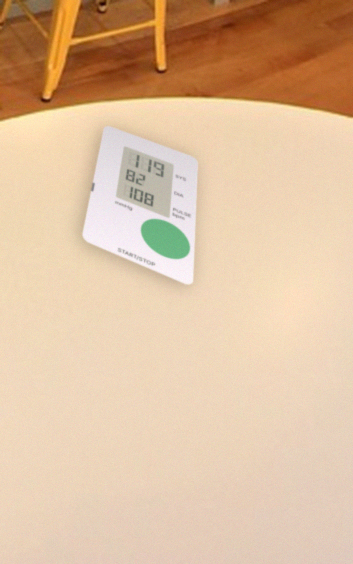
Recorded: 82 (mmHg)
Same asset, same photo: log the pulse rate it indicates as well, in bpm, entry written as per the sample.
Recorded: 108 (bpm)
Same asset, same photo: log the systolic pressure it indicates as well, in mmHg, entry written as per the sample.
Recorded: 119 (mmHg)
